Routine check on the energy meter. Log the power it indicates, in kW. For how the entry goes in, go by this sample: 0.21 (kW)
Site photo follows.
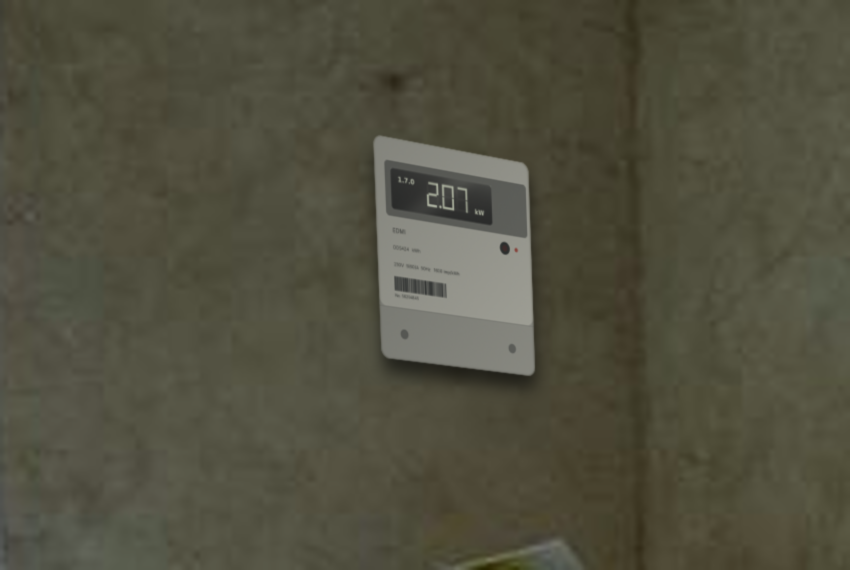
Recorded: 2.07 (kW)
